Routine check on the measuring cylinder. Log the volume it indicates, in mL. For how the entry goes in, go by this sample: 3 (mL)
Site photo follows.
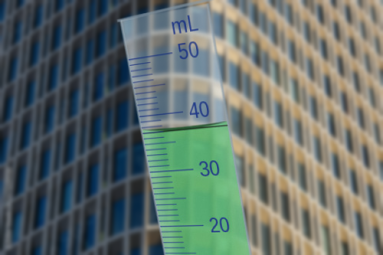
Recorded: 37 (mL)
